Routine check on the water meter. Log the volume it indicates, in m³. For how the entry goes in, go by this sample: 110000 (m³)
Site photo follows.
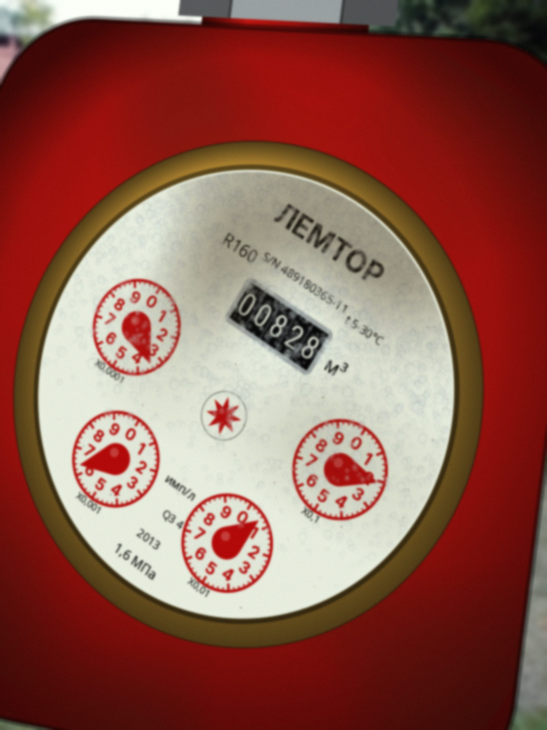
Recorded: 828.2063 (m³)
